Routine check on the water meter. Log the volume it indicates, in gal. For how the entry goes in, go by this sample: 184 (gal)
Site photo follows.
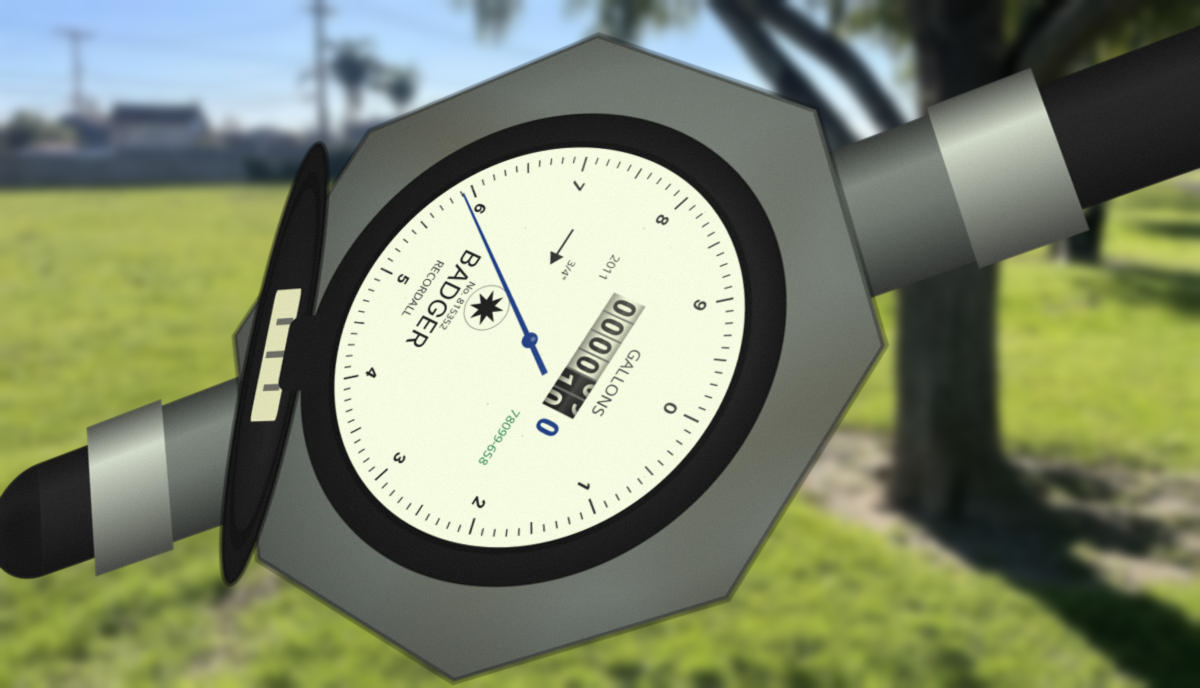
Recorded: 95.9 (gal)
